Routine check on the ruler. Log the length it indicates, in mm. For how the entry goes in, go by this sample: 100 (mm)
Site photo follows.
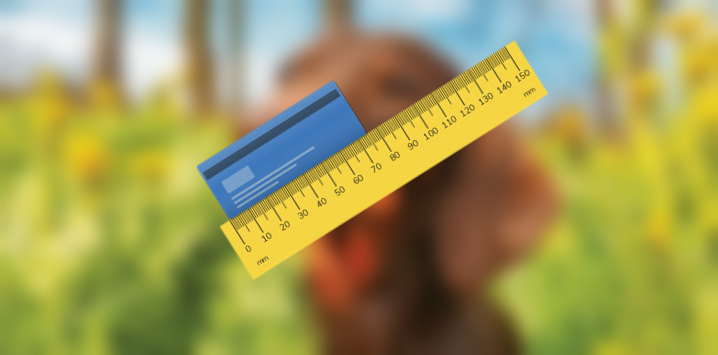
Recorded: 75 (mm)
